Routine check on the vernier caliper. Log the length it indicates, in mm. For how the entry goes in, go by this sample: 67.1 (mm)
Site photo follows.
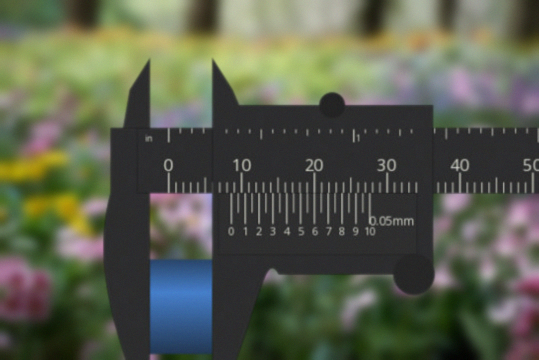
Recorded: 8.6 (mm)
